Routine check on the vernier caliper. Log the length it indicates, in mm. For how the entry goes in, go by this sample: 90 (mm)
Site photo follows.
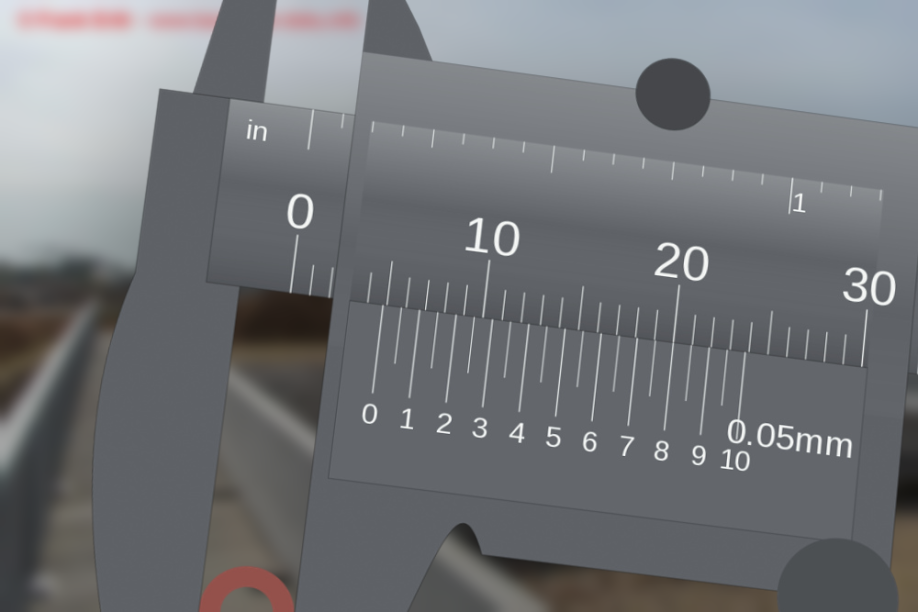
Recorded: 4.8 (mm)
